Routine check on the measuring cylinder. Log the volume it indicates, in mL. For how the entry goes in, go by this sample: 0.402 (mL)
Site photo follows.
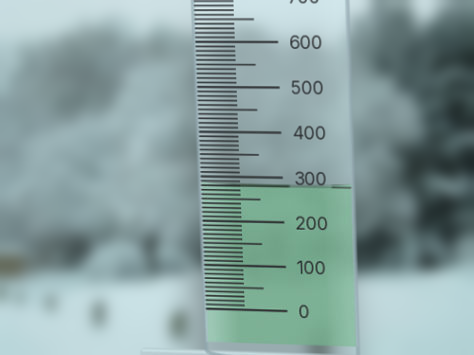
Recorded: 280 (mL)
